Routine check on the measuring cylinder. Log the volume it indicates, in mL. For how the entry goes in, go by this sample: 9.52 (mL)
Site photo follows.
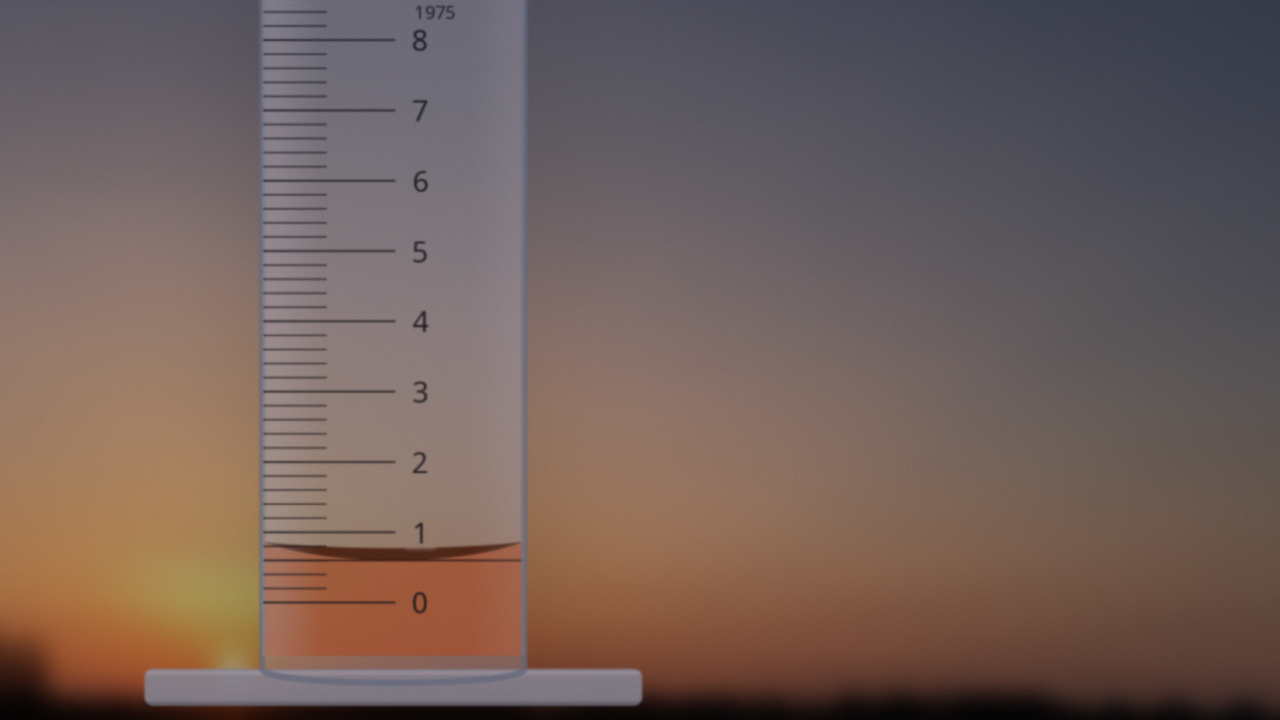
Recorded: 0.6 (mL)
